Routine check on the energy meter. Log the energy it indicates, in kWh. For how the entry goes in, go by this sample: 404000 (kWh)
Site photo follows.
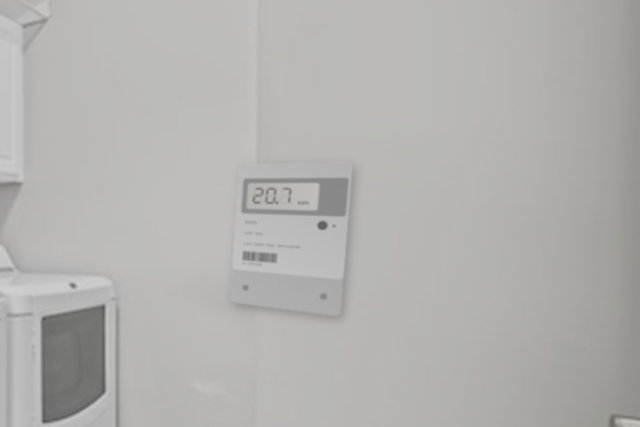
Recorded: 20.7 (kWh)
